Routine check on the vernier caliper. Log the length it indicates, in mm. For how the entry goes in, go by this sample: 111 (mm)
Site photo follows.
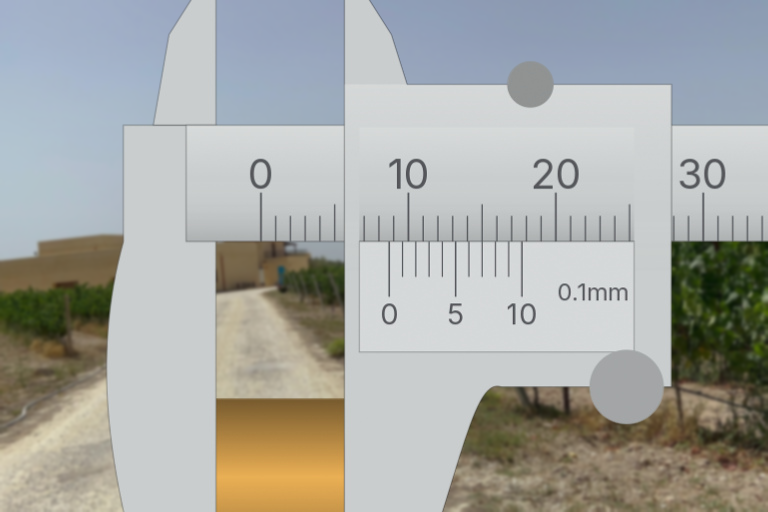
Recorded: 8.7 (mm)
